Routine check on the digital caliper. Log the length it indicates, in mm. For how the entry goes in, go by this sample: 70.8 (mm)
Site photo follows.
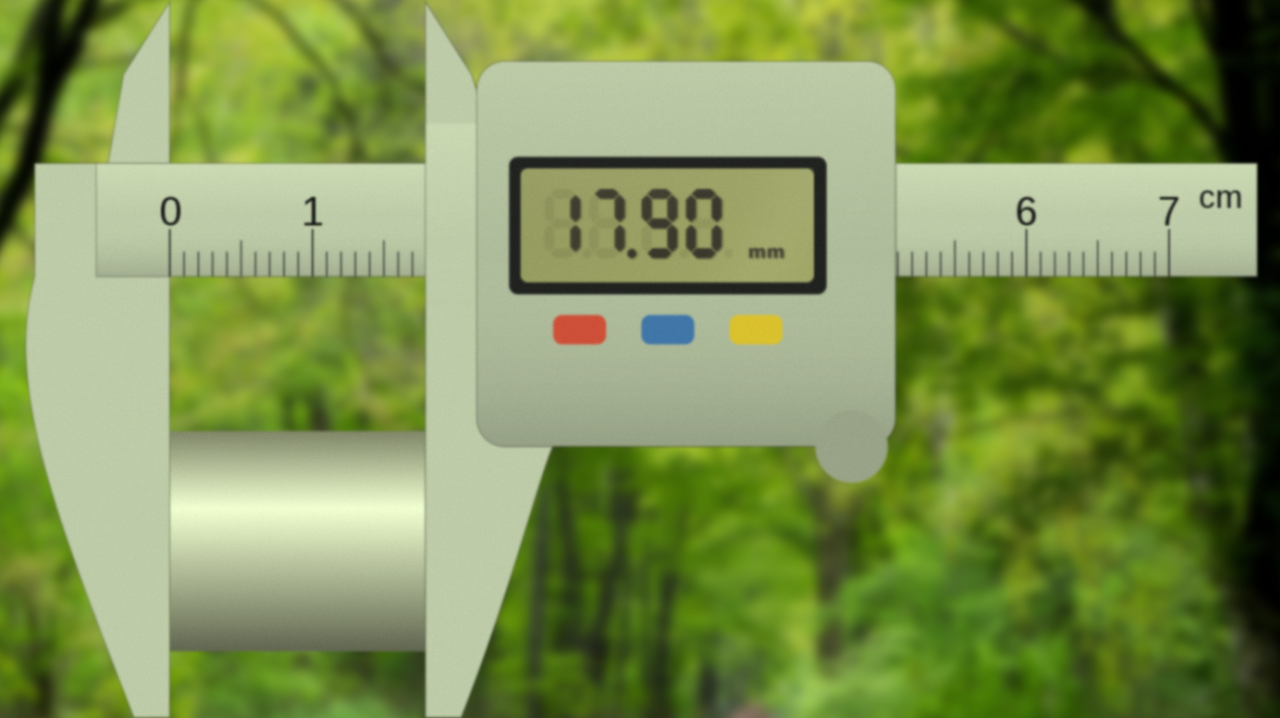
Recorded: 17.90 (mm)
